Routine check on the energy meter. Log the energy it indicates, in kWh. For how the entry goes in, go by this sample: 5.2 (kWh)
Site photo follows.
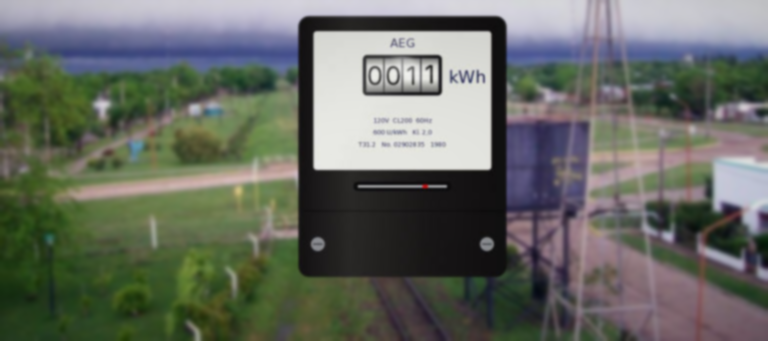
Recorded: 11 (kWh)
